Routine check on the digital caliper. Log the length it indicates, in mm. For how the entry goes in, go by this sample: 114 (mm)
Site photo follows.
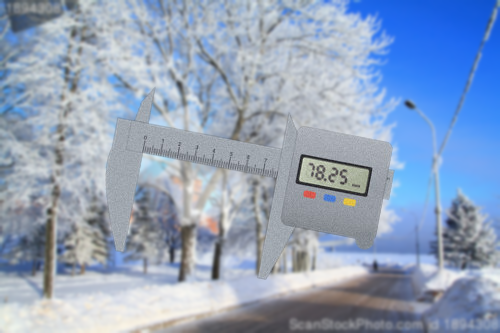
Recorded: 78.25 (mm)
